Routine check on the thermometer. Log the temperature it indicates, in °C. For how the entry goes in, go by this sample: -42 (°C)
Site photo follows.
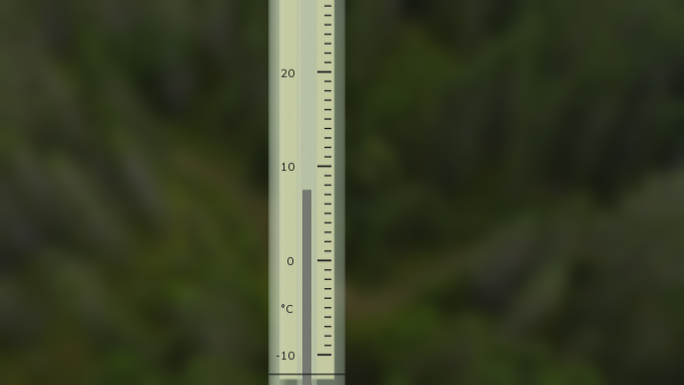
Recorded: 7.5 (°C)
